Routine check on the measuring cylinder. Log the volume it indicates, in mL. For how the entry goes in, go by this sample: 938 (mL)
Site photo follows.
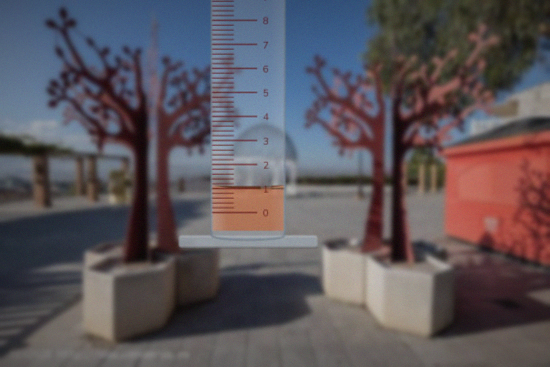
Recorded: 1 (mL)
